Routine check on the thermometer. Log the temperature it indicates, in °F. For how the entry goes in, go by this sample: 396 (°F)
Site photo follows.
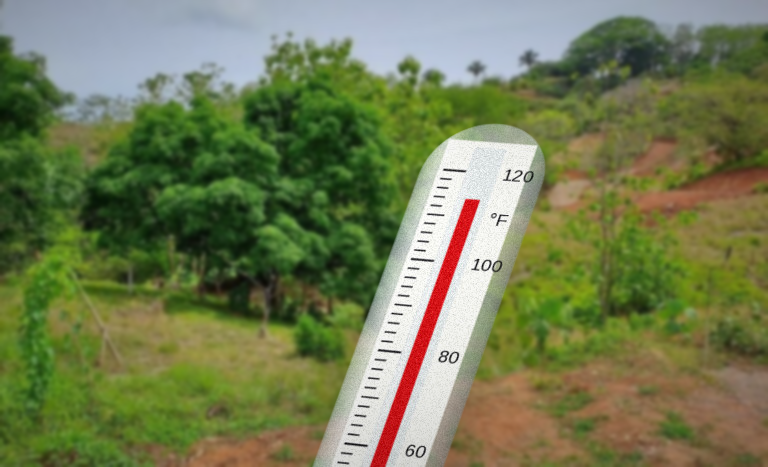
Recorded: 114 (°F)
